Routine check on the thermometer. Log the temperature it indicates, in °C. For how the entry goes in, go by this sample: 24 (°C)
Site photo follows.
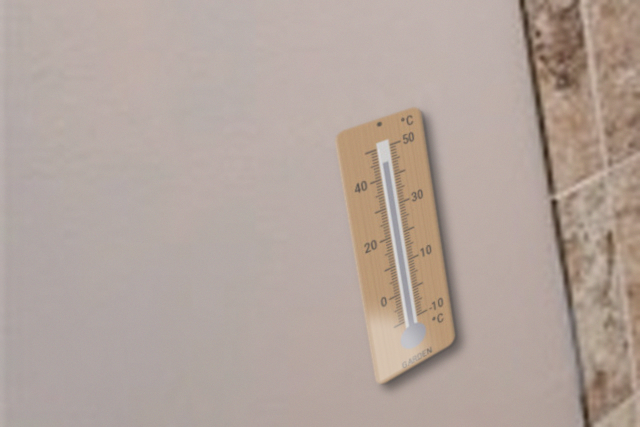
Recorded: 45 (°C)
